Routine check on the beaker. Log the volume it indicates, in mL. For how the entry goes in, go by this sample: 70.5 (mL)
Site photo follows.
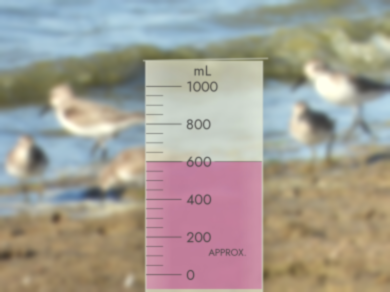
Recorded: 600 (mL)
